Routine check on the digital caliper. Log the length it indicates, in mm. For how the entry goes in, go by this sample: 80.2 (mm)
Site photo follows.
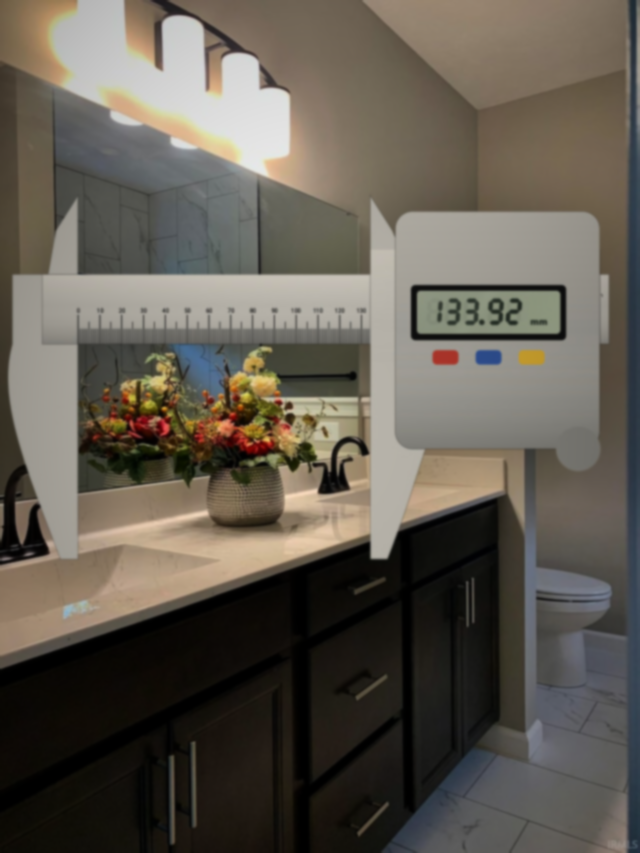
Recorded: 133.92 (mm)
